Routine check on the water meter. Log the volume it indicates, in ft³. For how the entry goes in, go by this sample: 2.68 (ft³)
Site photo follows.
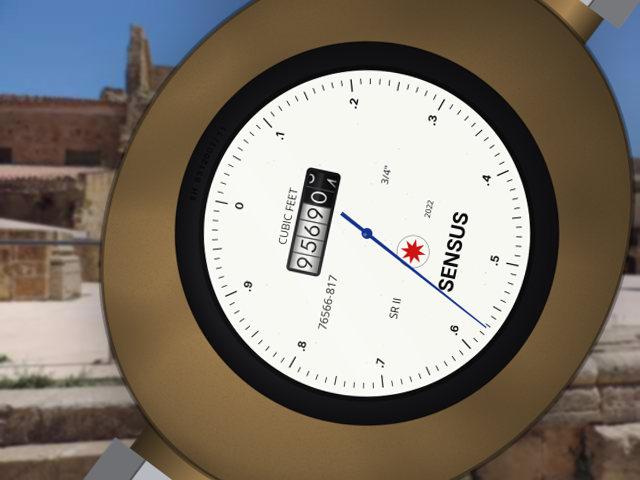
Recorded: 956903.57 (ft³)
